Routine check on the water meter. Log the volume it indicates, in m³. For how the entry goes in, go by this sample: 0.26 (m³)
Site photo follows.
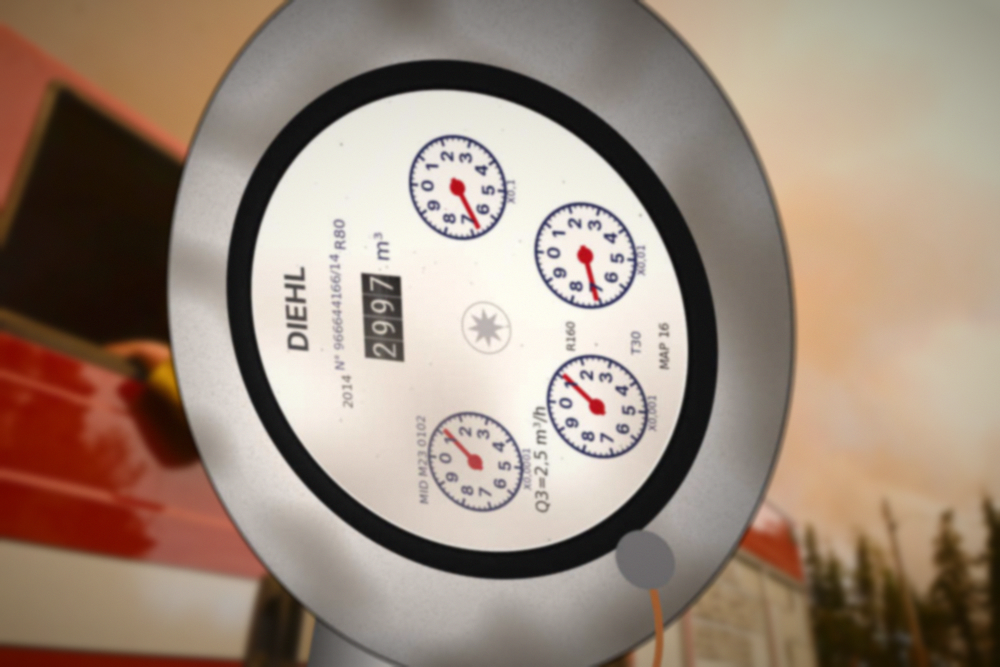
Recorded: 2997.6711 (m³)
